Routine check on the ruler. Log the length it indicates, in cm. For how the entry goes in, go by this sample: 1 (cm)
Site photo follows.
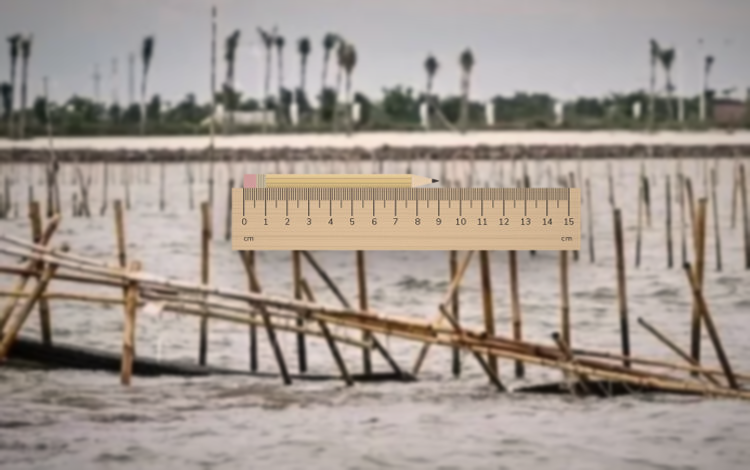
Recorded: 9 (cm)
